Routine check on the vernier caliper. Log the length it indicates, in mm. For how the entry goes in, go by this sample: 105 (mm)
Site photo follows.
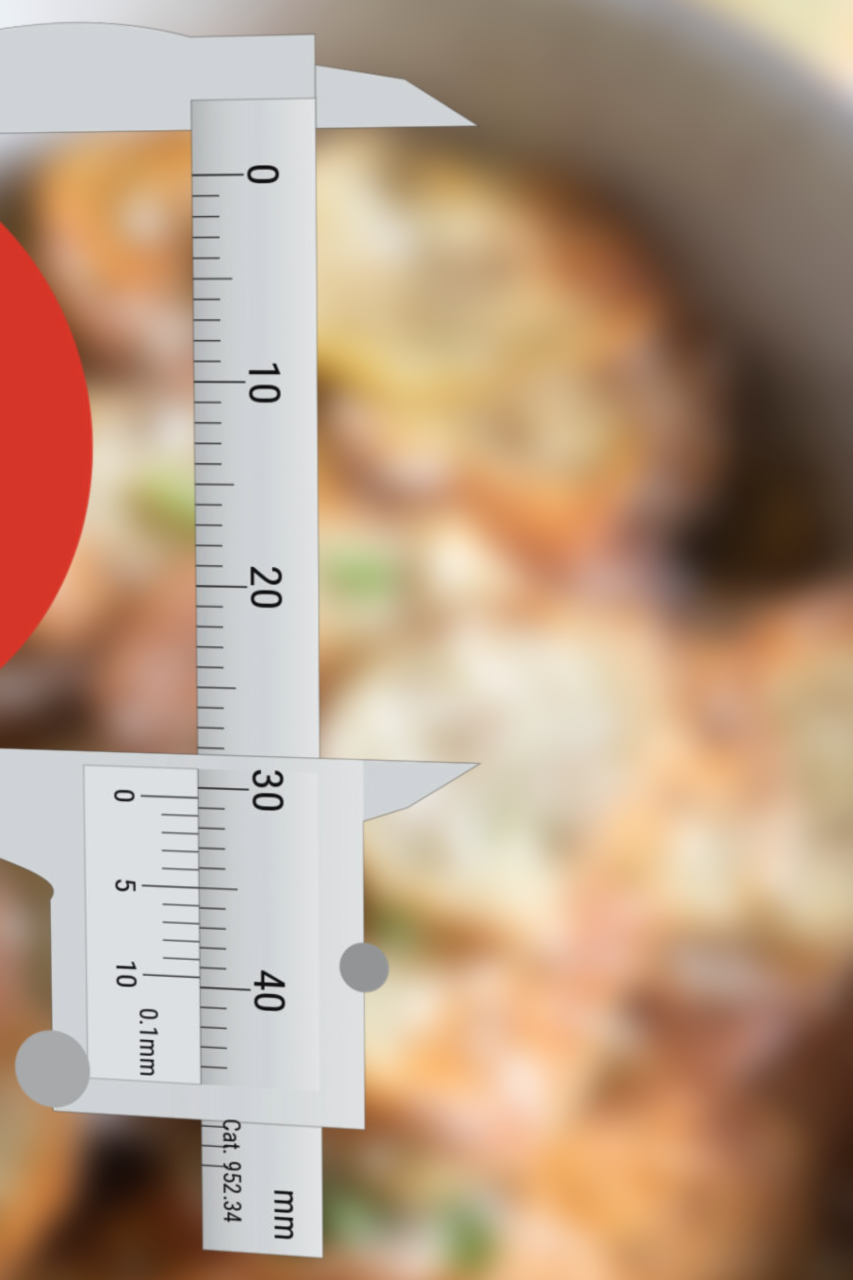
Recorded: 30.5 (mm)
